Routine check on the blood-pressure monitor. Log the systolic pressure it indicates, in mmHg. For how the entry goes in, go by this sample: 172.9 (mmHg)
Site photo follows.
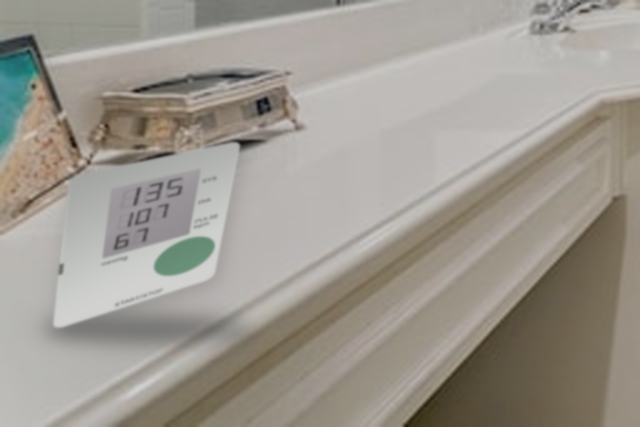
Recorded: 135 (mmHg)
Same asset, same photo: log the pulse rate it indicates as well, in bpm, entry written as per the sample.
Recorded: 67 (bpm)
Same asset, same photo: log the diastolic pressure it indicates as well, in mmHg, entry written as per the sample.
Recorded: 107 (mmHg)
